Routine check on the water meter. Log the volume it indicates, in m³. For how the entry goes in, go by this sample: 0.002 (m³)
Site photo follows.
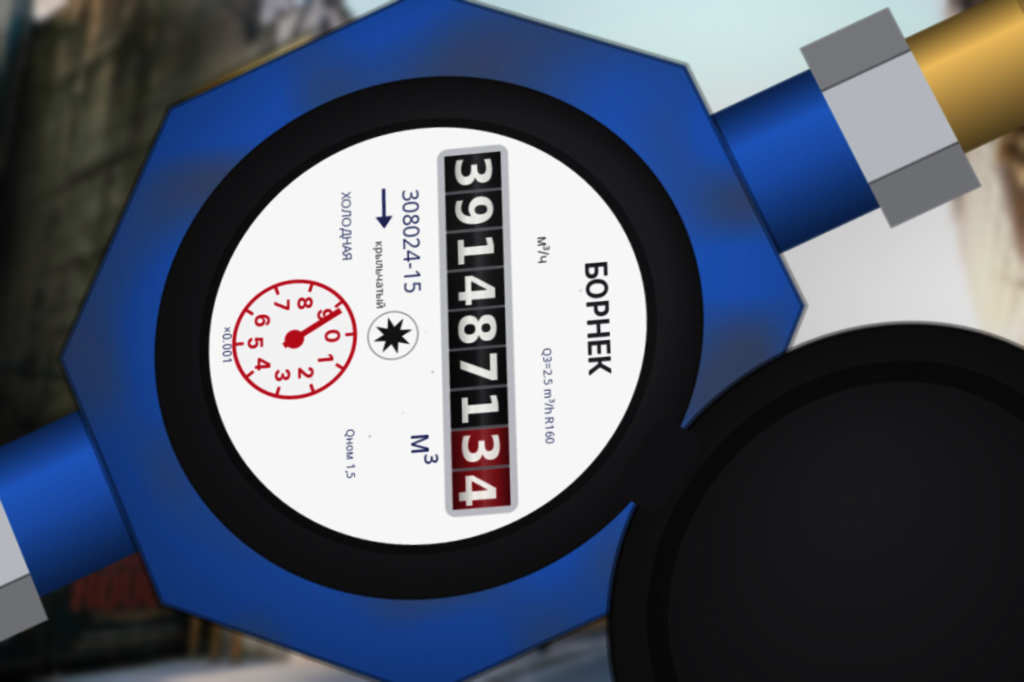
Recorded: 3914871.339 (m³)
